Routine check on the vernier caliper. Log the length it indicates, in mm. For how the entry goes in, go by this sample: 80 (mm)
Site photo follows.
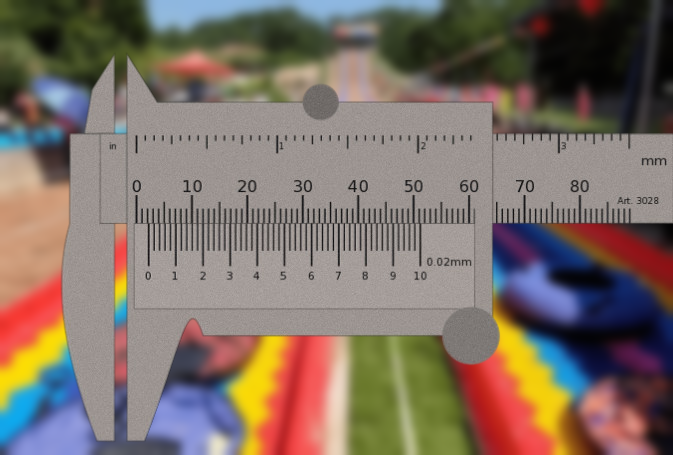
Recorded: 2.2 (mm)
